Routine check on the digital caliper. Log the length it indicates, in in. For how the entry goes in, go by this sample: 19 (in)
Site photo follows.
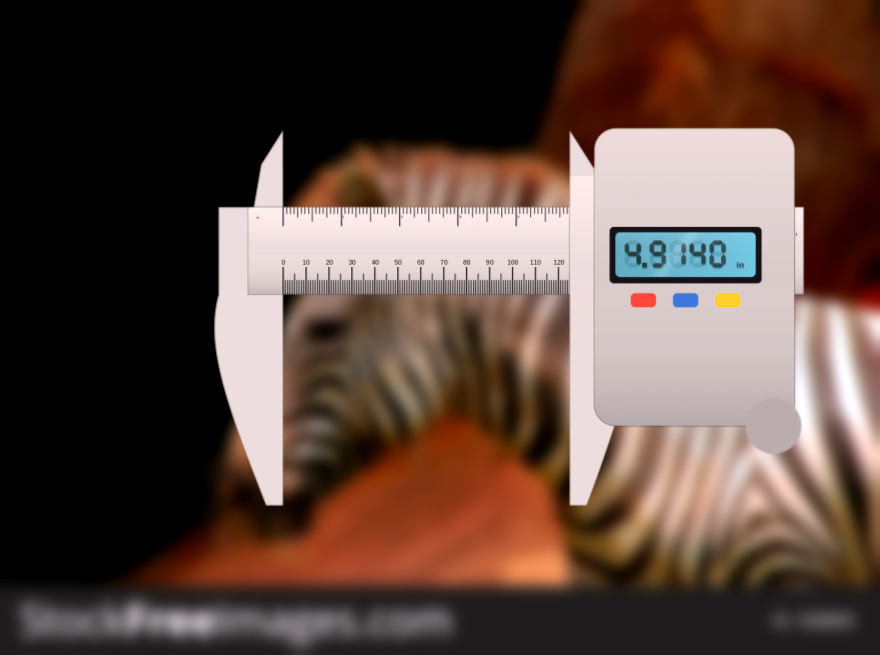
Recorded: 4.9140 (in)
